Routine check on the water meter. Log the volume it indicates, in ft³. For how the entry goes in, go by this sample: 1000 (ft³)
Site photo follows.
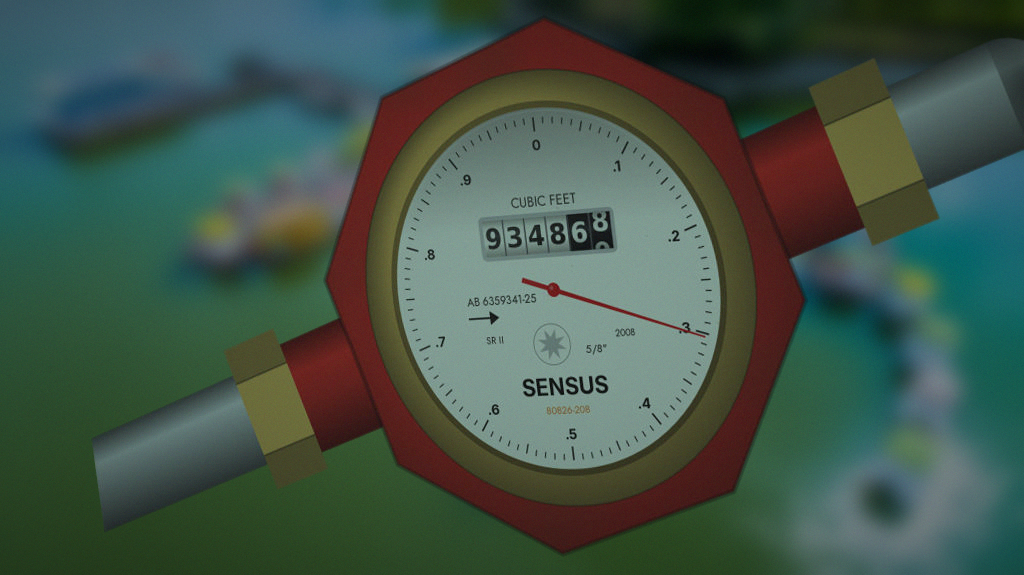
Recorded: 934868.30 (ft³)
